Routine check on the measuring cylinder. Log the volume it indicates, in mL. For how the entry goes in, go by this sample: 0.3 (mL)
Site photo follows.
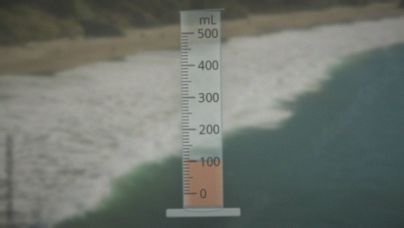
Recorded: 100 (mL)
